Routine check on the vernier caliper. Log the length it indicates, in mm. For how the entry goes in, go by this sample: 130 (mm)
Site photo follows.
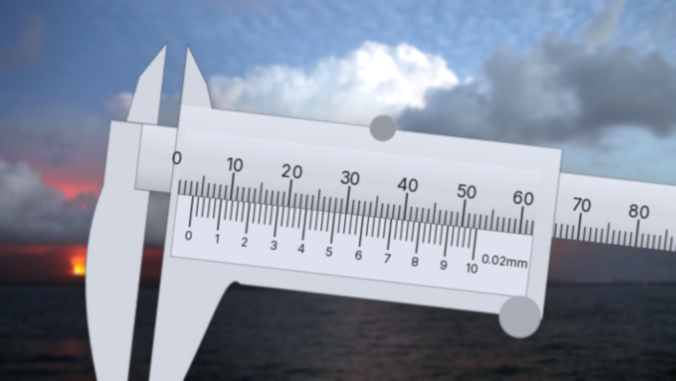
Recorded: 3.5 (mm)
